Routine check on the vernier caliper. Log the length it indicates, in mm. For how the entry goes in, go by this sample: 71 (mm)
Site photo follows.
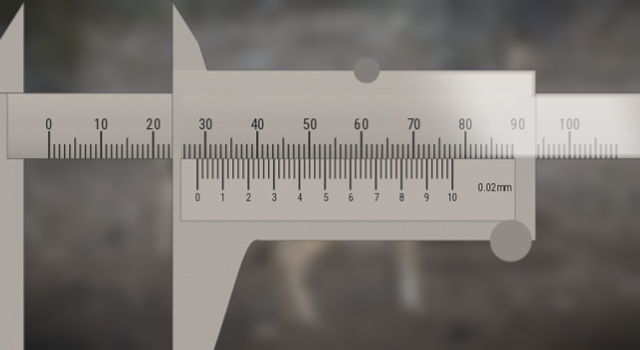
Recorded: 28.5 (mm)
